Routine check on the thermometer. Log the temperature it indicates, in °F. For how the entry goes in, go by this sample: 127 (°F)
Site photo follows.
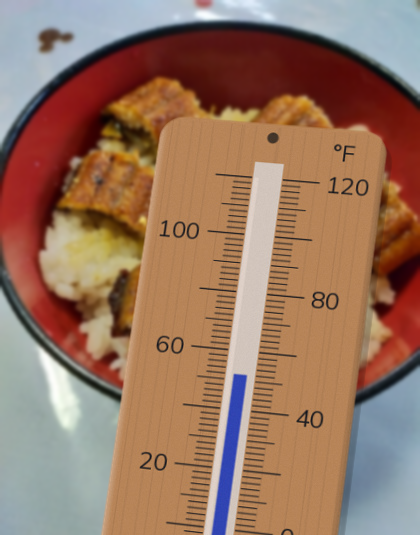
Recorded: 52 (°F)
